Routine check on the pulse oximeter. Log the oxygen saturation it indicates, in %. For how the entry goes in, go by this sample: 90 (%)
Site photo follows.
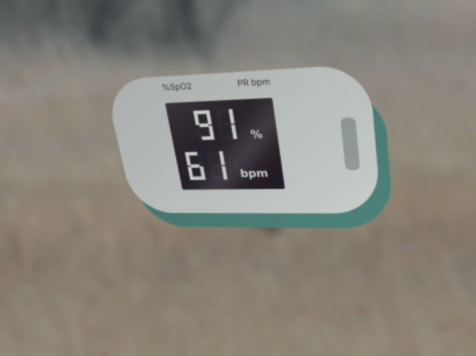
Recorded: 91 (%)
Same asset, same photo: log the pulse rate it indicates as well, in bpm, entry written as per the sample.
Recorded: 61 (bpm)
